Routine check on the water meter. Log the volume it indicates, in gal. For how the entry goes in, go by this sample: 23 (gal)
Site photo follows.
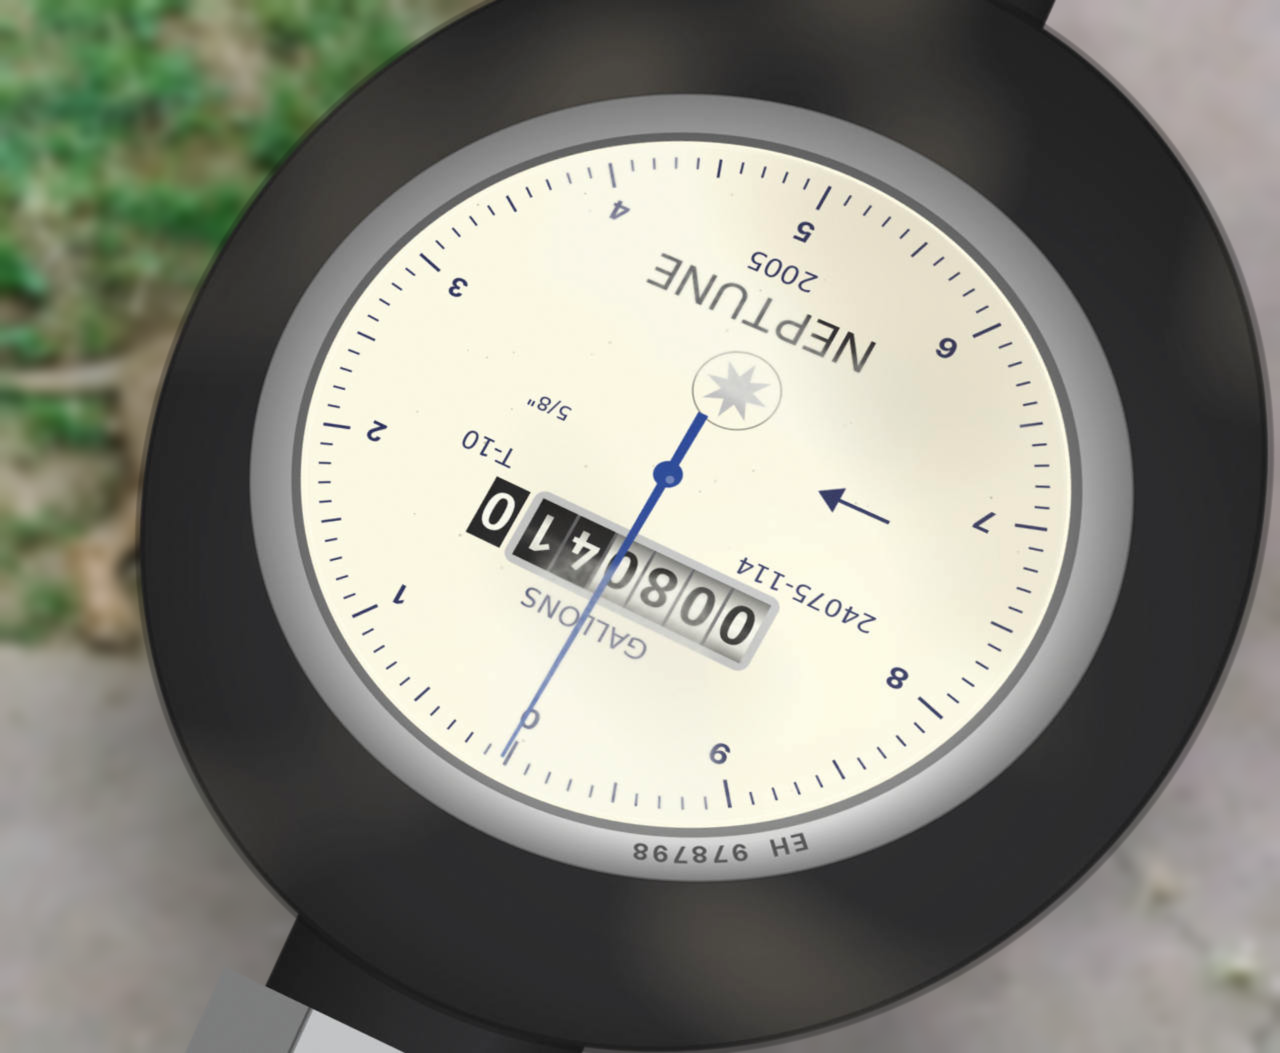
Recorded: 80410.0 (gal)
